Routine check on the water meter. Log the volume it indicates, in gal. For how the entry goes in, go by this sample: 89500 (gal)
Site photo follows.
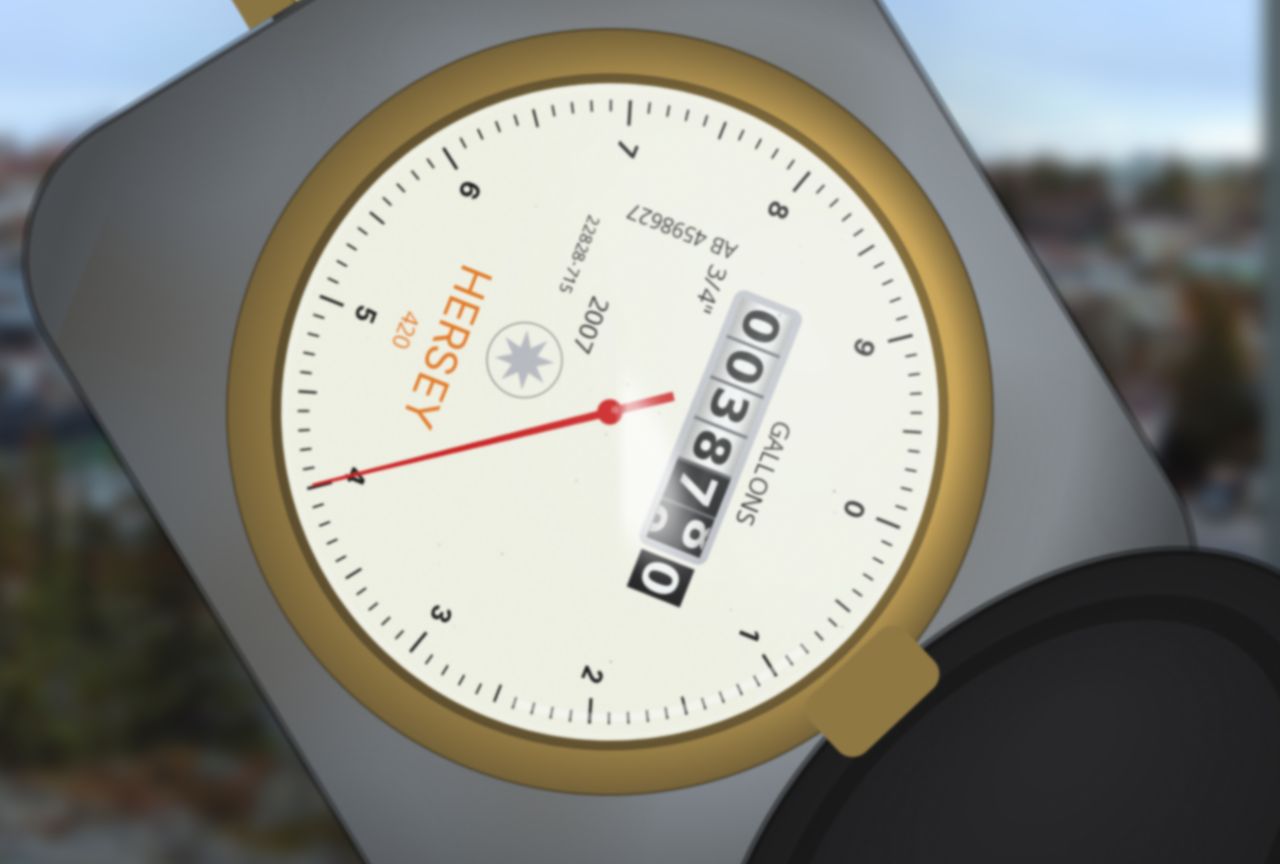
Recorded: 38784.0 (gal)
